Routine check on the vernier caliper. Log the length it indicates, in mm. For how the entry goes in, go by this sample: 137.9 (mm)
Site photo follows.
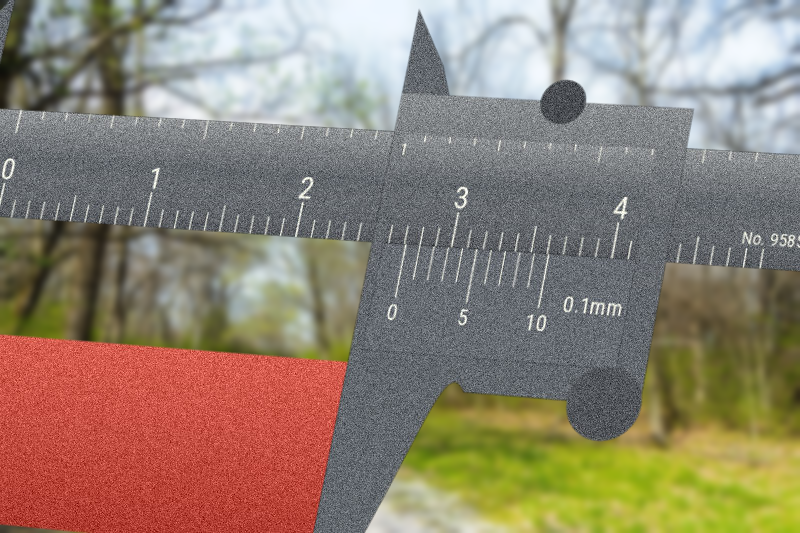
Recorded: 27.1 (mm)
